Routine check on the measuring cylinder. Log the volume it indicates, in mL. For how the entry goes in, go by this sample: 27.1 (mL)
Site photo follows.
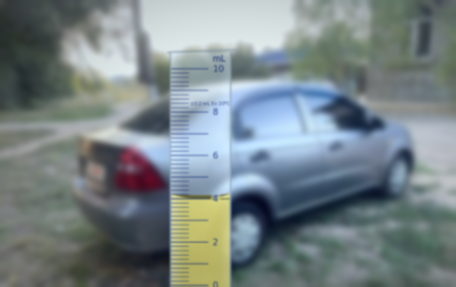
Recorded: 4 (mL)
